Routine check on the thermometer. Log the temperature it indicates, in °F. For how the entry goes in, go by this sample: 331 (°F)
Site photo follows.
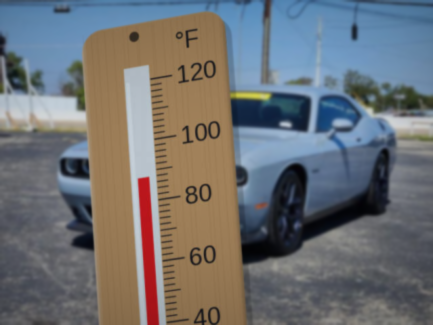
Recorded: 88 (°F)
